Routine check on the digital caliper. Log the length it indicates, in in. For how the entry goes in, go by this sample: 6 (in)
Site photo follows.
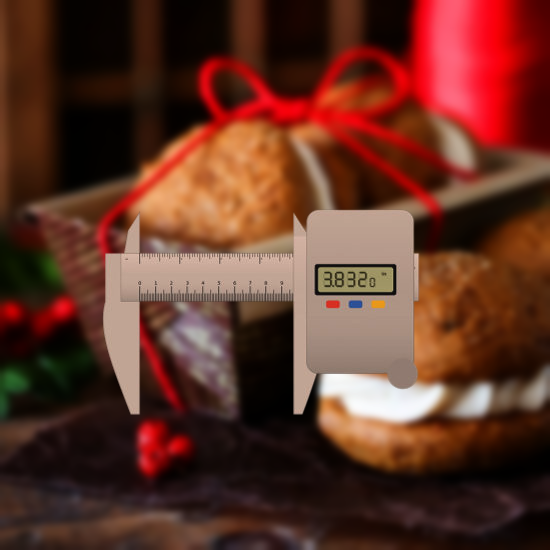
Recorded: 3.8320 (in)
